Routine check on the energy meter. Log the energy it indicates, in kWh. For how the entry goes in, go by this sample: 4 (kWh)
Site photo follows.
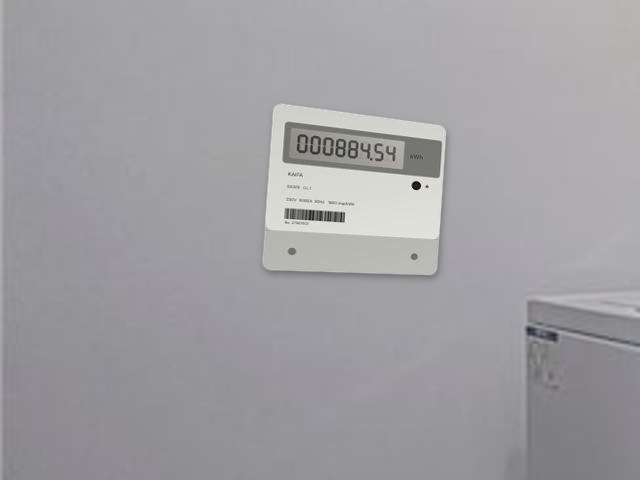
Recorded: 884.54 (kWh)
